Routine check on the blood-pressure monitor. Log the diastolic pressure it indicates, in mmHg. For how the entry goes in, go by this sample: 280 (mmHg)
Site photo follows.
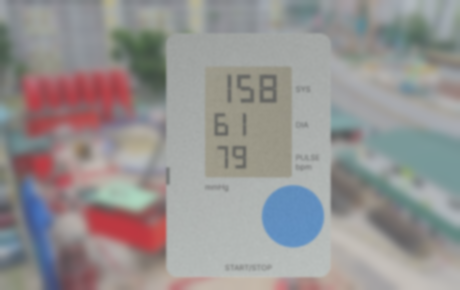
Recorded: 61 (mmHg)
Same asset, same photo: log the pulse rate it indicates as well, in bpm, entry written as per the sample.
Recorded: 79 (bpm)
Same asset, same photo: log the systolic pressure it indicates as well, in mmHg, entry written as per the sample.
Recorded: 158 (mmHg)
